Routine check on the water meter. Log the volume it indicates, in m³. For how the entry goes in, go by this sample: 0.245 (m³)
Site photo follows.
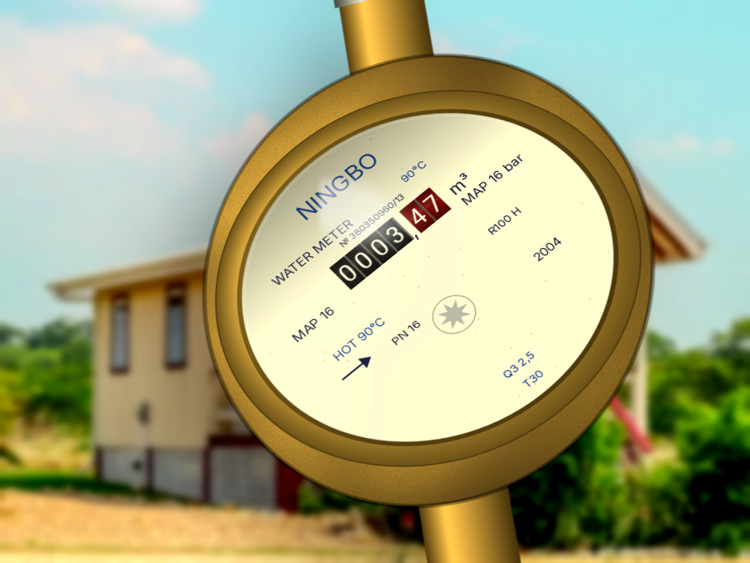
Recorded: 3.47 (m³)
